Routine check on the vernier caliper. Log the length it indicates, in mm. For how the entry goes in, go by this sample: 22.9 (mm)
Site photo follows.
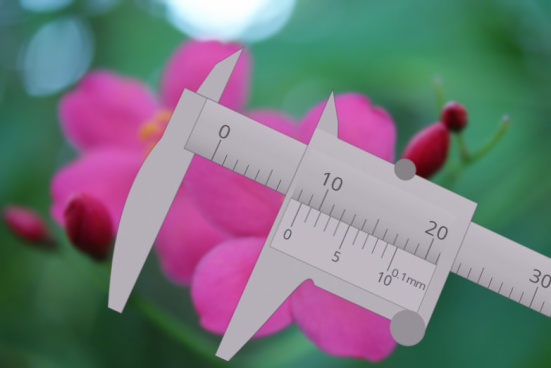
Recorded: 8.4 (mm)
